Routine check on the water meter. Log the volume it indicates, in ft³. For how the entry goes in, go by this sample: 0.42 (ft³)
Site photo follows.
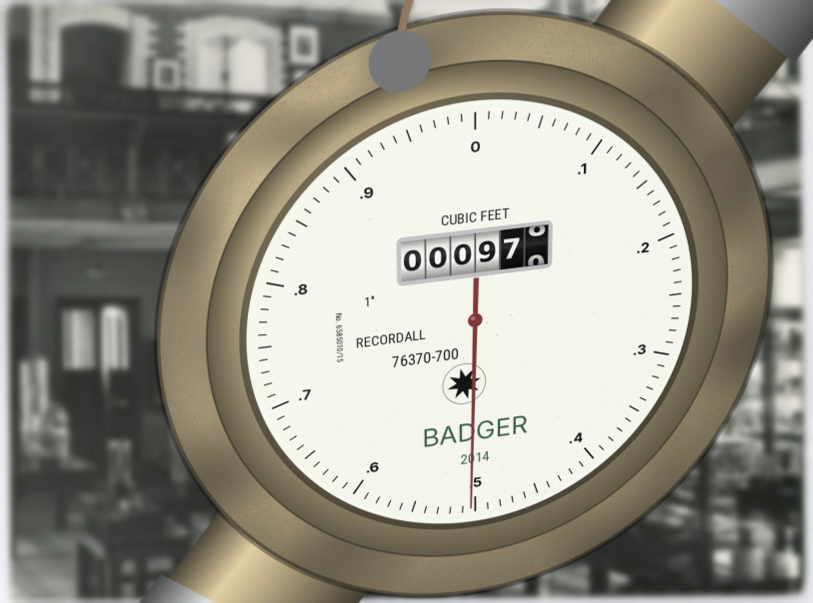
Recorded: 978.50 (ft³)
